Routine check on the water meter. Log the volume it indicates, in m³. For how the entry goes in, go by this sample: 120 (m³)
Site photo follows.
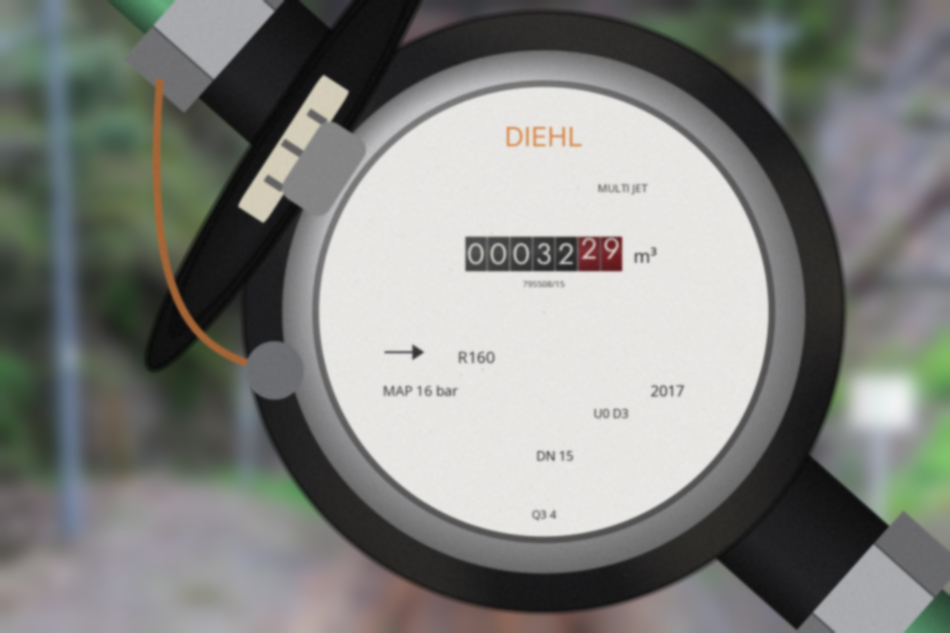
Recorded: 32.29 (m³)
